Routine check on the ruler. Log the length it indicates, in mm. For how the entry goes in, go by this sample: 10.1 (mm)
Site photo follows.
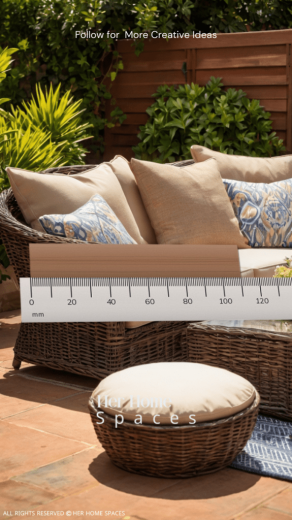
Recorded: 110 (mm)
